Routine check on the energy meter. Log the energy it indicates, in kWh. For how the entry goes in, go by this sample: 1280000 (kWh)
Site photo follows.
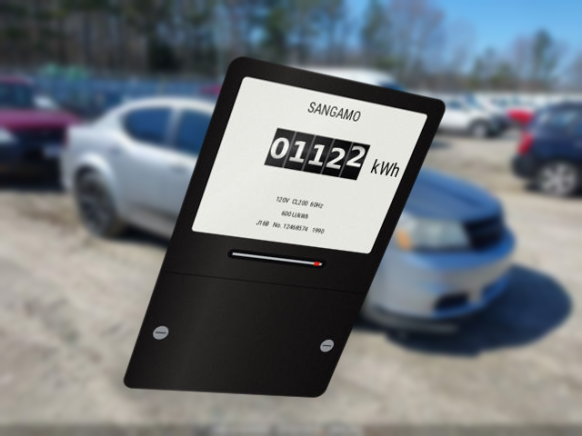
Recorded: 1122 (kWh)
